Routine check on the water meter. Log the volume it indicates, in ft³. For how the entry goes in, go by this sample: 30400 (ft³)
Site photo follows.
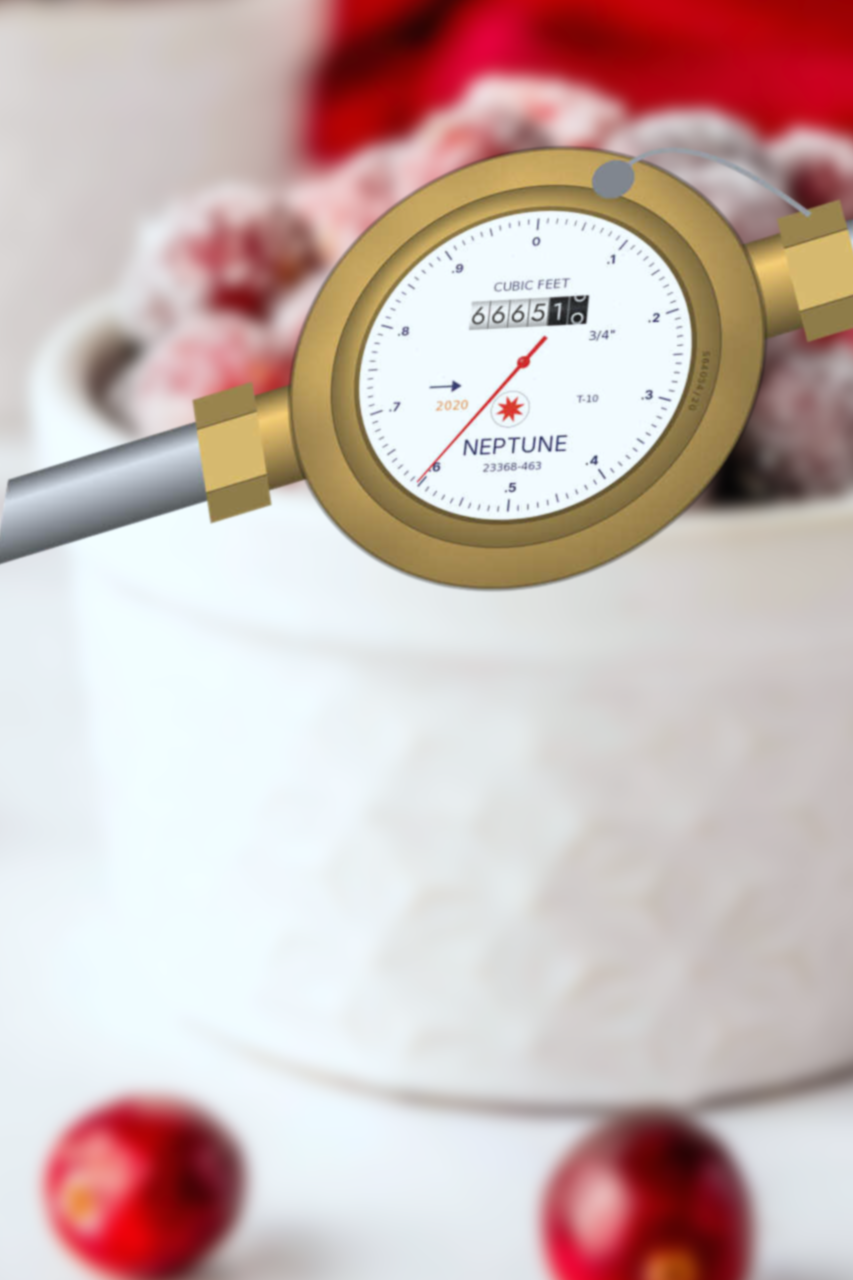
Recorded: 666518.60 (ft³)
